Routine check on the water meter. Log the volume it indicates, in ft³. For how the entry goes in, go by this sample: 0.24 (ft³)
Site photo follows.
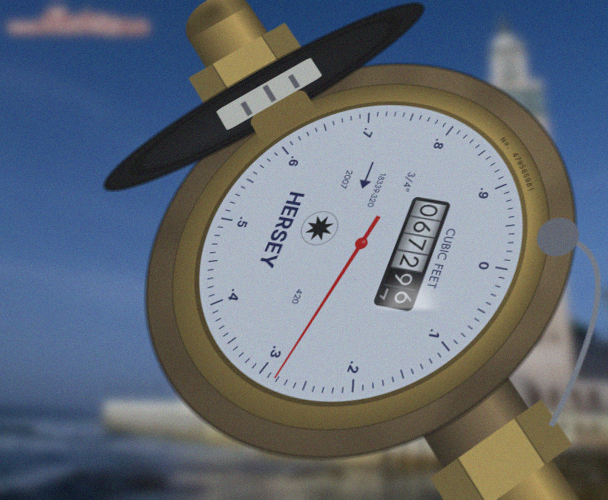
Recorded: 67296.28 (ft³)
